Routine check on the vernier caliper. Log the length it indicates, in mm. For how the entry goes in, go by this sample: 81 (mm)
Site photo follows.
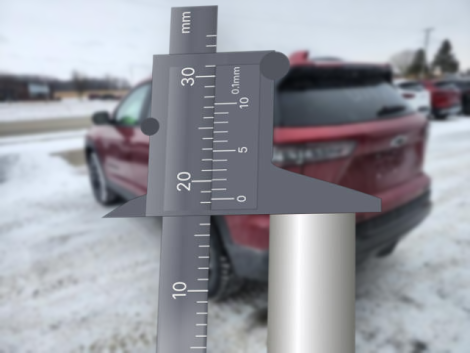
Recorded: 18.3 (mm)
